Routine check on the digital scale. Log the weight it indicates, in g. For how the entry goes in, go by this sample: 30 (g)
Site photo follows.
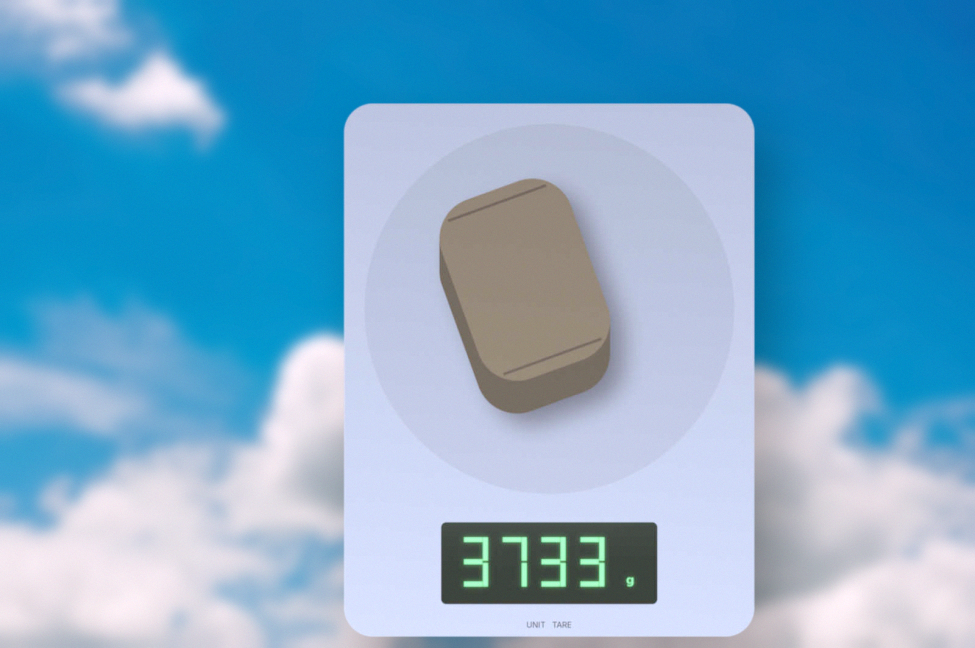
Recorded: 3733 (g)
